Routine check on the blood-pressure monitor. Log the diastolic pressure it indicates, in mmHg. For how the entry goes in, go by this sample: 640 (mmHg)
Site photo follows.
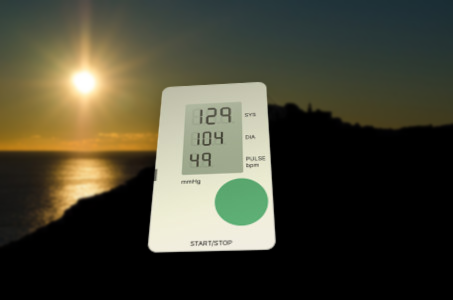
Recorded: 104 (mmHg)
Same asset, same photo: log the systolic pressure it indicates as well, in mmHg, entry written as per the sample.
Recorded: 129 (mmHg)
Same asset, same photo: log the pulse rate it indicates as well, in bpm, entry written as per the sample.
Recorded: 49 (bpm)
